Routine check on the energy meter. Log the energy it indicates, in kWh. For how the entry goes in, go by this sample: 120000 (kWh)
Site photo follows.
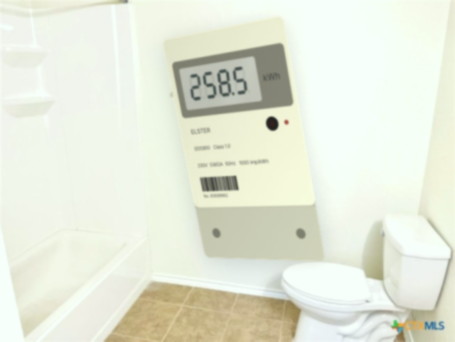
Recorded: 258.5 (kWh)
